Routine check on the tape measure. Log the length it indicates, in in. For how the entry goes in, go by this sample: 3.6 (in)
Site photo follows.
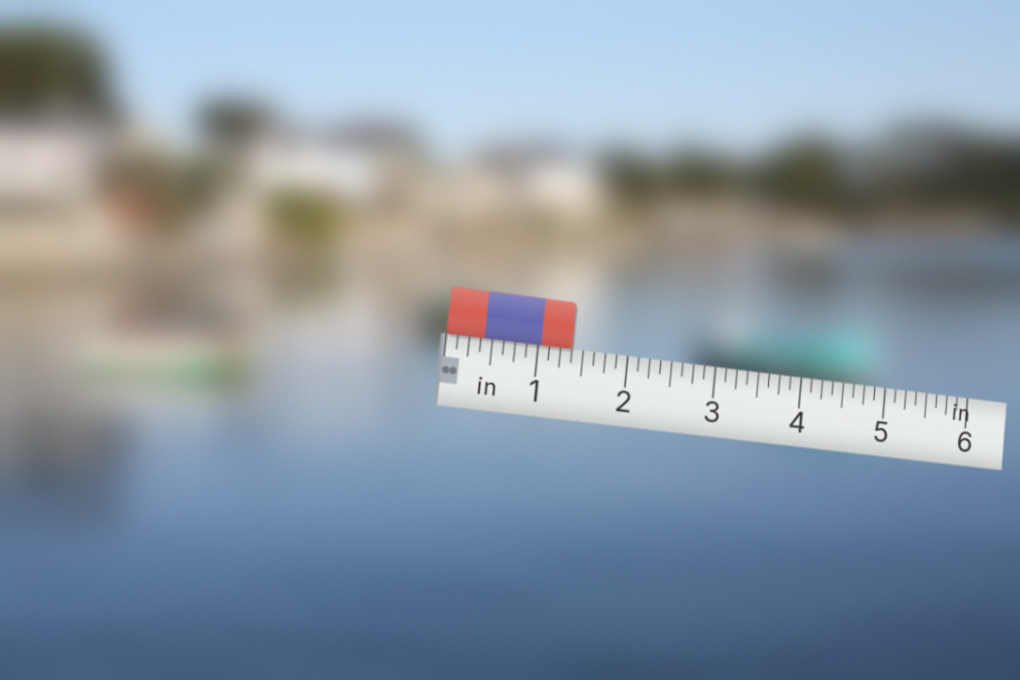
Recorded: 1.375 (in)
